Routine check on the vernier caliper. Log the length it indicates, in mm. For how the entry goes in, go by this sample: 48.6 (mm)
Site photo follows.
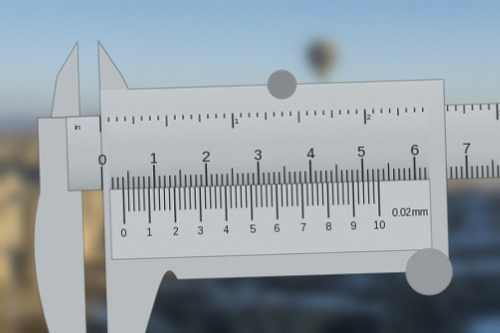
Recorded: 4.0 (mm)
